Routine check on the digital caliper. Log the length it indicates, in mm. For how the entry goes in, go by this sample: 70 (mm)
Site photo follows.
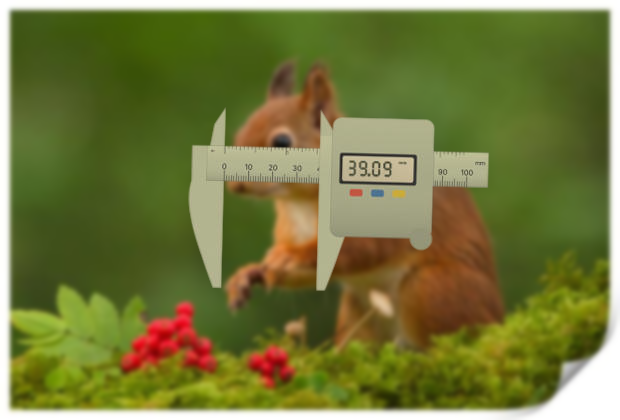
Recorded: 39.09 (mm)
